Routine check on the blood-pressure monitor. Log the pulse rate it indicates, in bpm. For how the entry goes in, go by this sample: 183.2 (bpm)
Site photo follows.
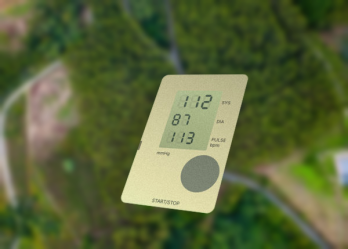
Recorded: 113 (bpm)
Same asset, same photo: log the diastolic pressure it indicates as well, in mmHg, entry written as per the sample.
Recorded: 87 (mmHg)
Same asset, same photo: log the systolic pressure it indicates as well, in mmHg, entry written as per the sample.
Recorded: 112 (mmHg)
